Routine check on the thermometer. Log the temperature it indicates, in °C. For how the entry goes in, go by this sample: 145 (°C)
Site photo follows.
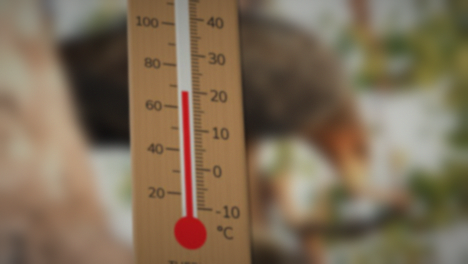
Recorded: 20 (°C)
